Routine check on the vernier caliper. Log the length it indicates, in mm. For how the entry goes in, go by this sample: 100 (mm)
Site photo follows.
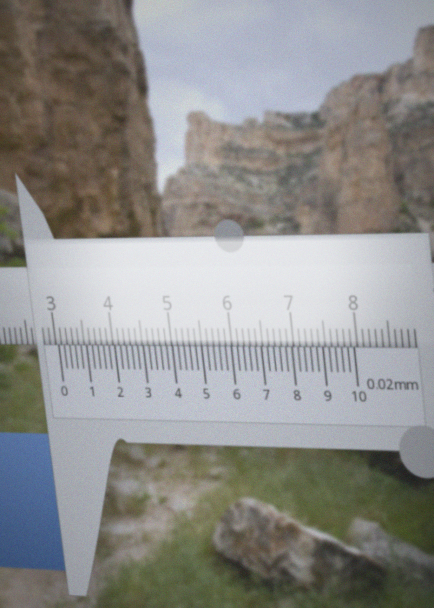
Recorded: 30.5 (mm)
